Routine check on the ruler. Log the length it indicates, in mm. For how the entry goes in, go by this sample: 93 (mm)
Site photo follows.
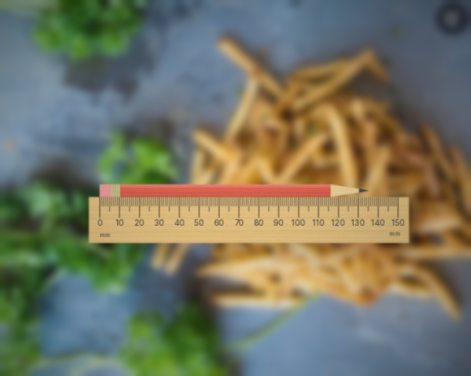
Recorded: 135 (mm)
